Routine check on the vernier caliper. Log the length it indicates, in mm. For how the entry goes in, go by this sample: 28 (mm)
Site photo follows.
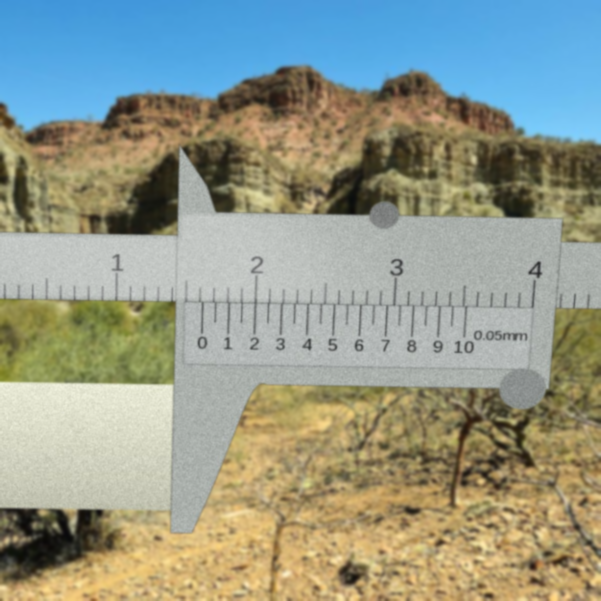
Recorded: 16.2 (mm)
